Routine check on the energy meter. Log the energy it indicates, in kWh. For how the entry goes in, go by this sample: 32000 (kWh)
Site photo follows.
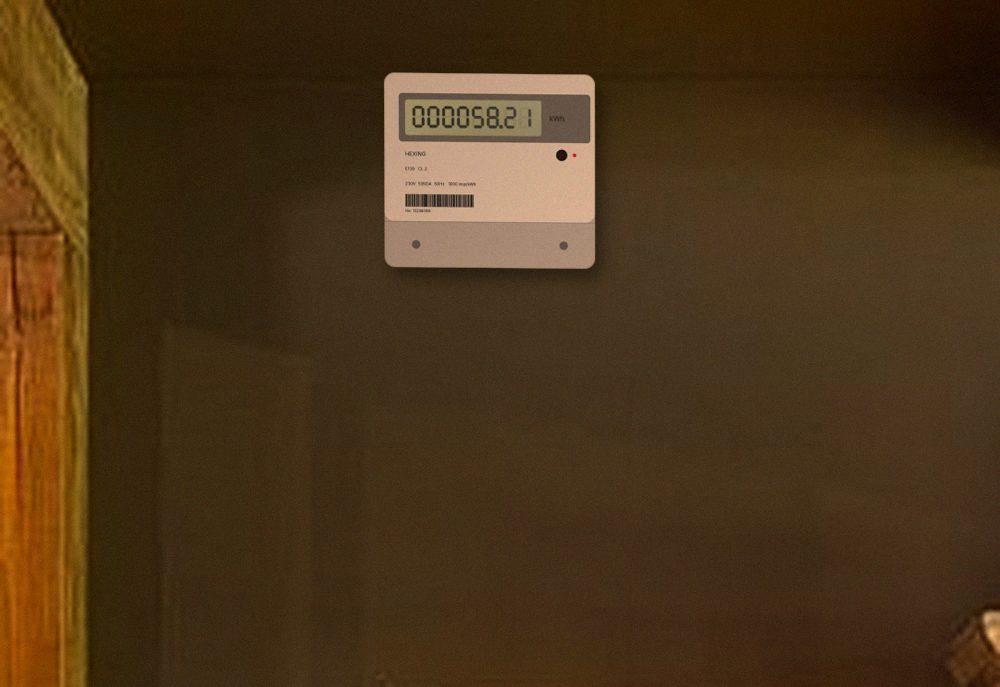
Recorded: 58.21 (kWh)
